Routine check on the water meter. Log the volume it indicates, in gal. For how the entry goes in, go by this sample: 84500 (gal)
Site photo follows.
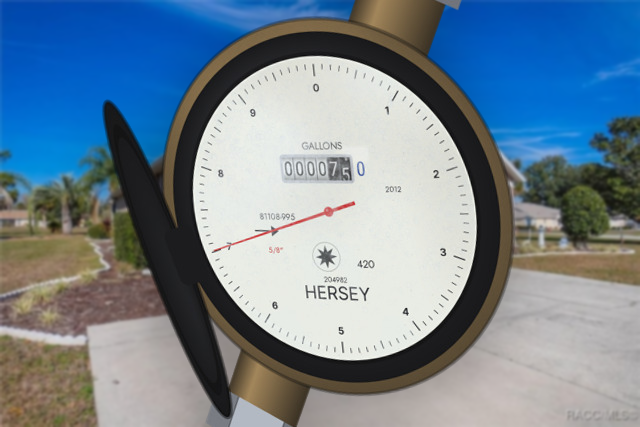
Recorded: 747.0 (gal)
